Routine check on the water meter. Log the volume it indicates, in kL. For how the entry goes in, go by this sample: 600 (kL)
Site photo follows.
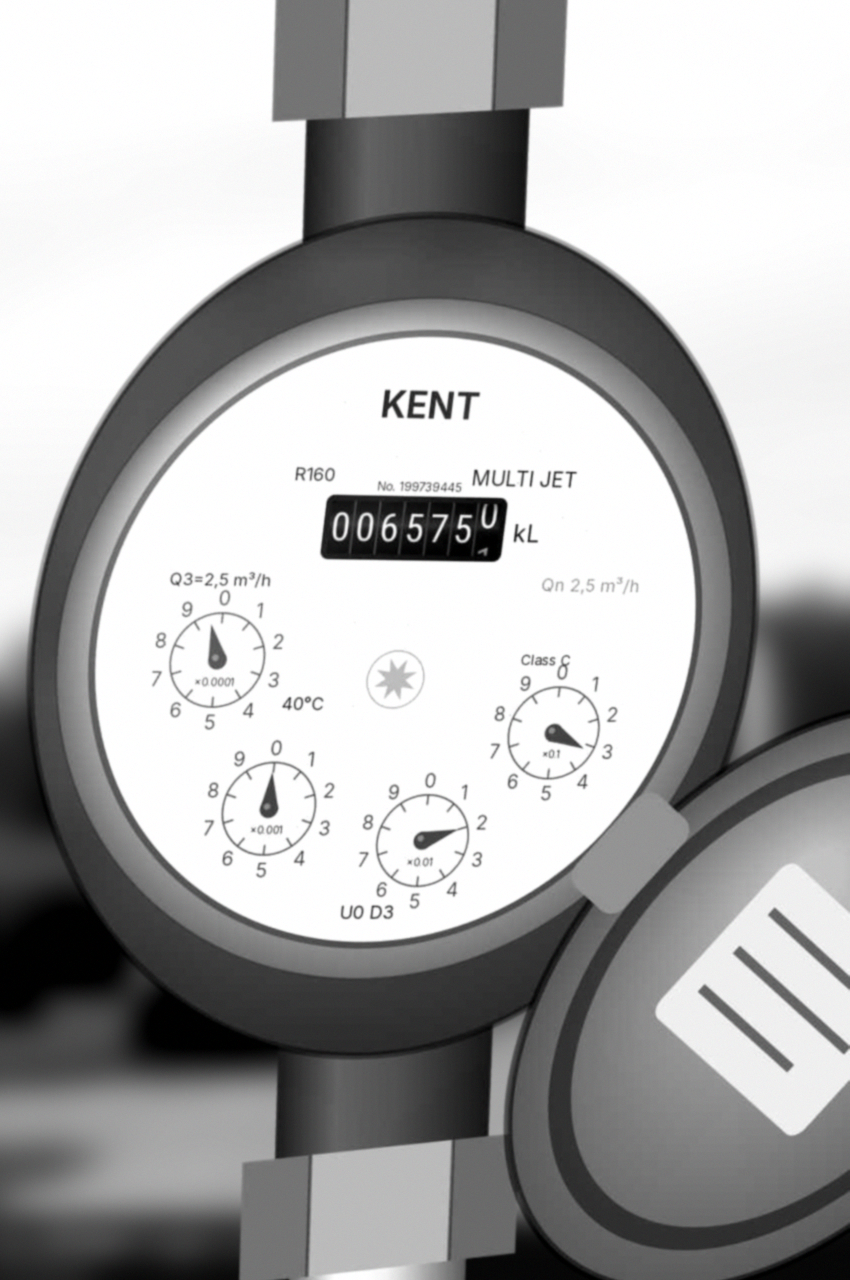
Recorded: 65750.3199 (kL)
